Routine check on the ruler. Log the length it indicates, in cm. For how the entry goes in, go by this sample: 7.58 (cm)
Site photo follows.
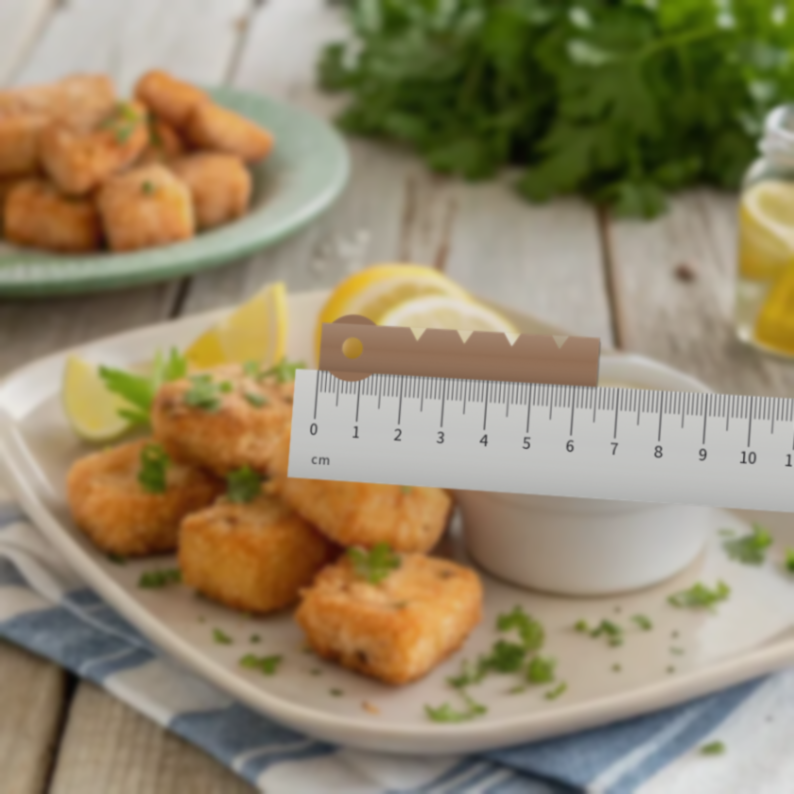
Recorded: 6.5 (cm)
